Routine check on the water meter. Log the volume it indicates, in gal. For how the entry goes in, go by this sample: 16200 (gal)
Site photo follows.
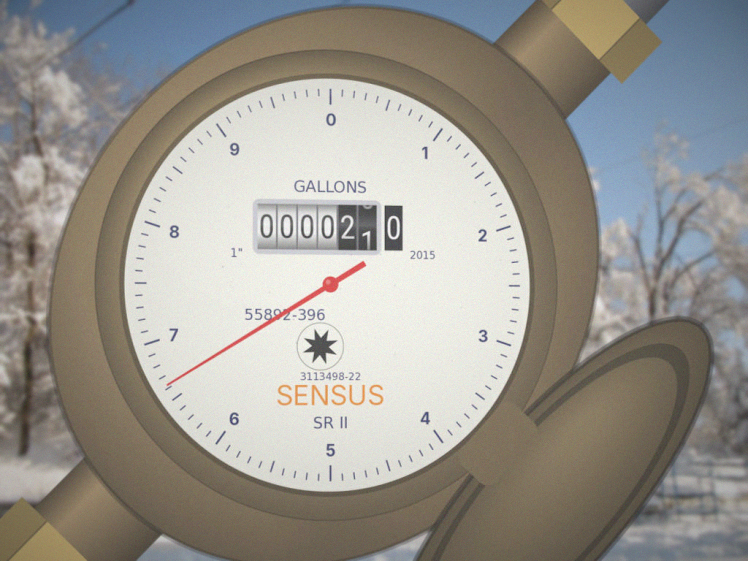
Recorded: 206.6 (gal)
